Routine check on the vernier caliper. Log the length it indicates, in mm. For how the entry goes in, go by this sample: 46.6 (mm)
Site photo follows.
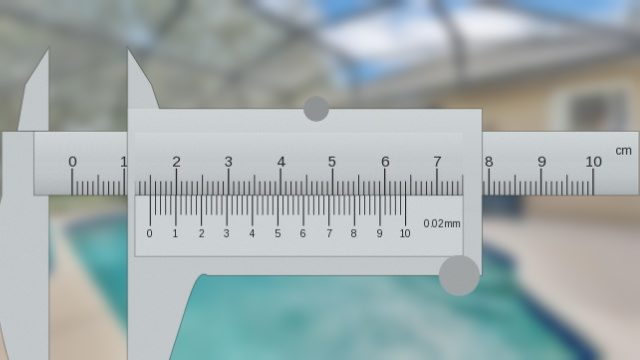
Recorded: 15.0 (mm)
